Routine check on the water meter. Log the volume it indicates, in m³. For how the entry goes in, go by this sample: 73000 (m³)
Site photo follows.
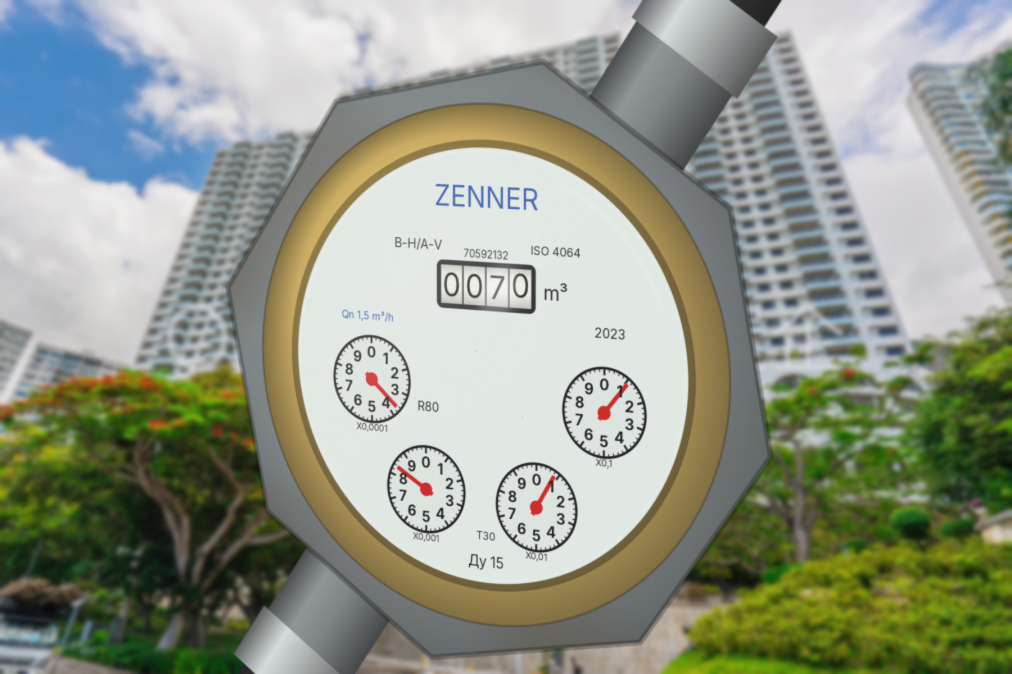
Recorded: 70.1083 (m³)
